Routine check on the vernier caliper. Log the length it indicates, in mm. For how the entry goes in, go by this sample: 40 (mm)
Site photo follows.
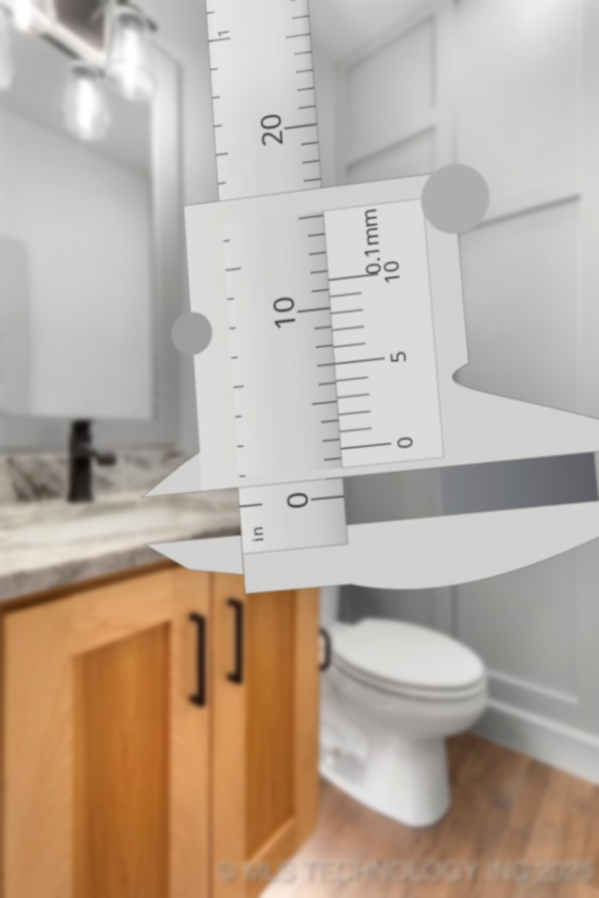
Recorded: 2.5 (mm)
